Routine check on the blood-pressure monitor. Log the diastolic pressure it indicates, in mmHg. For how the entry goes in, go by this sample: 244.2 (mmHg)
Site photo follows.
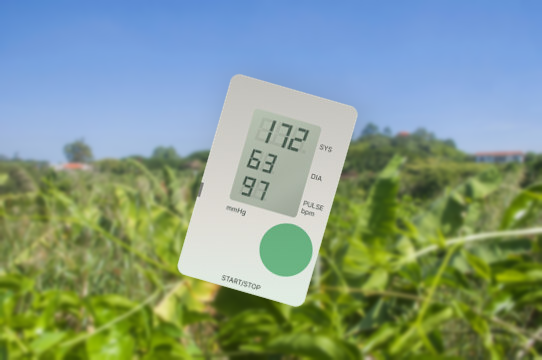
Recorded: 63 (mmHg)
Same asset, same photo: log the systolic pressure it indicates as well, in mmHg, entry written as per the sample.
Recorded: 172 (mmHg)
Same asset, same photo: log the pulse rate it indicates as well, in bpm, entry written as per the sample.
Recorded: 97 (bpm)
